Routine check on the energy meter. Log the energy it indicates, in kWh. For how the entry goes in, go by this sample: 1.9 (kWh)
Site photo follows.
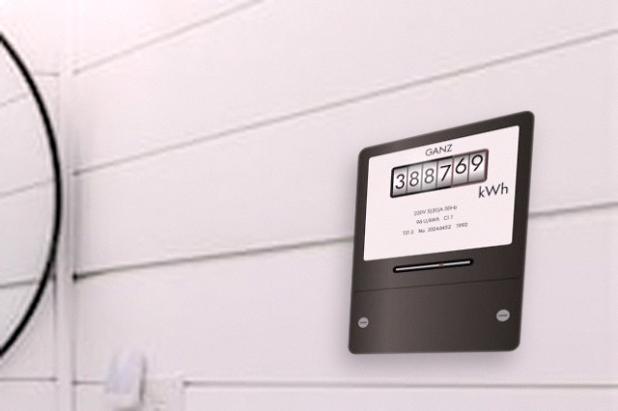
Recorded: 3887.69 (kWh)
